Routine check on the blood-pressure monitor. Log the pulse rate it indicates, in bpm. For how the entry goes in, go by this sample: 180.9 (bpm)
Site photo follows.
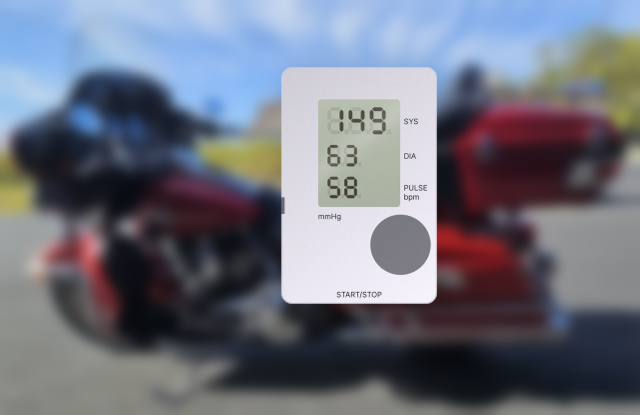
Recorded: 58 (bpm)
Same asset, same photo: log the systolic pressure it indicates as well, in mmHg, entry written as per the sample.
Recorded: 149 (mmHg)
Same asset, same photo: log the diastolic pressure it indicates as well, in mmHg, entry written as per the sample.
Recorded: 63 (mmHg)
